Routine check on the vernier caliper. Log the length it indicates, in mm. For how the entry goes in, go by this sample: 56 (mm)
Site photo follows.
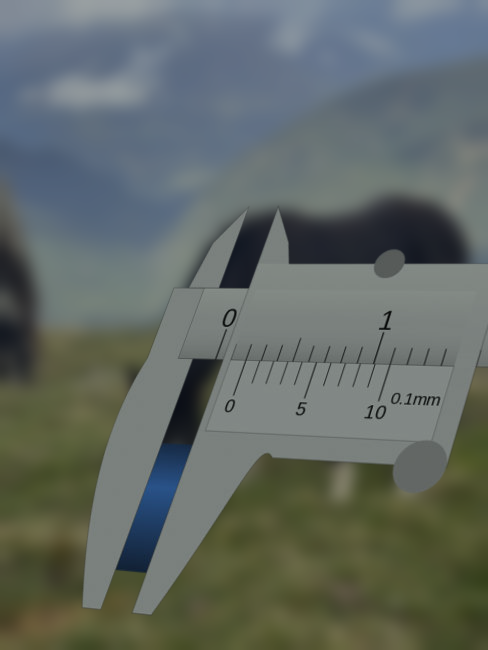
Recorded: 2.0 (mm)
